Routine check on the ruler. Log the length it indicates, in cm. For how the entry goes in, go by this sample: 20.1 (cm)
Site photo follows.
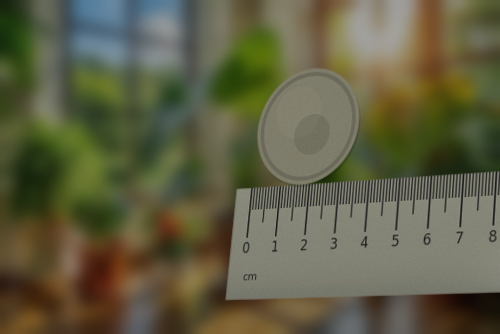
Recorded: 3.5 (cm)
